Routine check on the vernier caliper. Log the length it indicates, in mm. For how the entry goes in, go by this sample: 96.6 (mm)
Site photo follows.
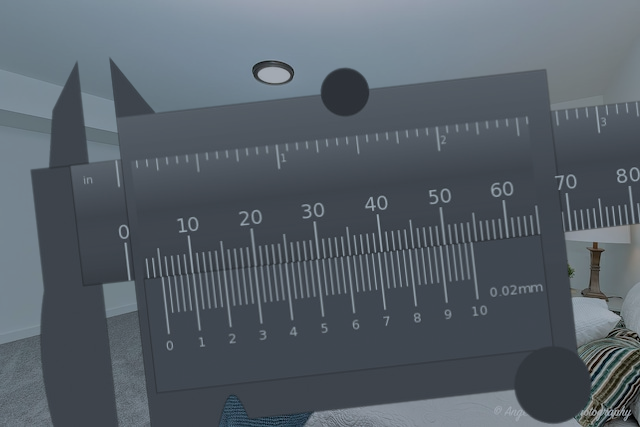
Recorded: 5.2 (mm)
